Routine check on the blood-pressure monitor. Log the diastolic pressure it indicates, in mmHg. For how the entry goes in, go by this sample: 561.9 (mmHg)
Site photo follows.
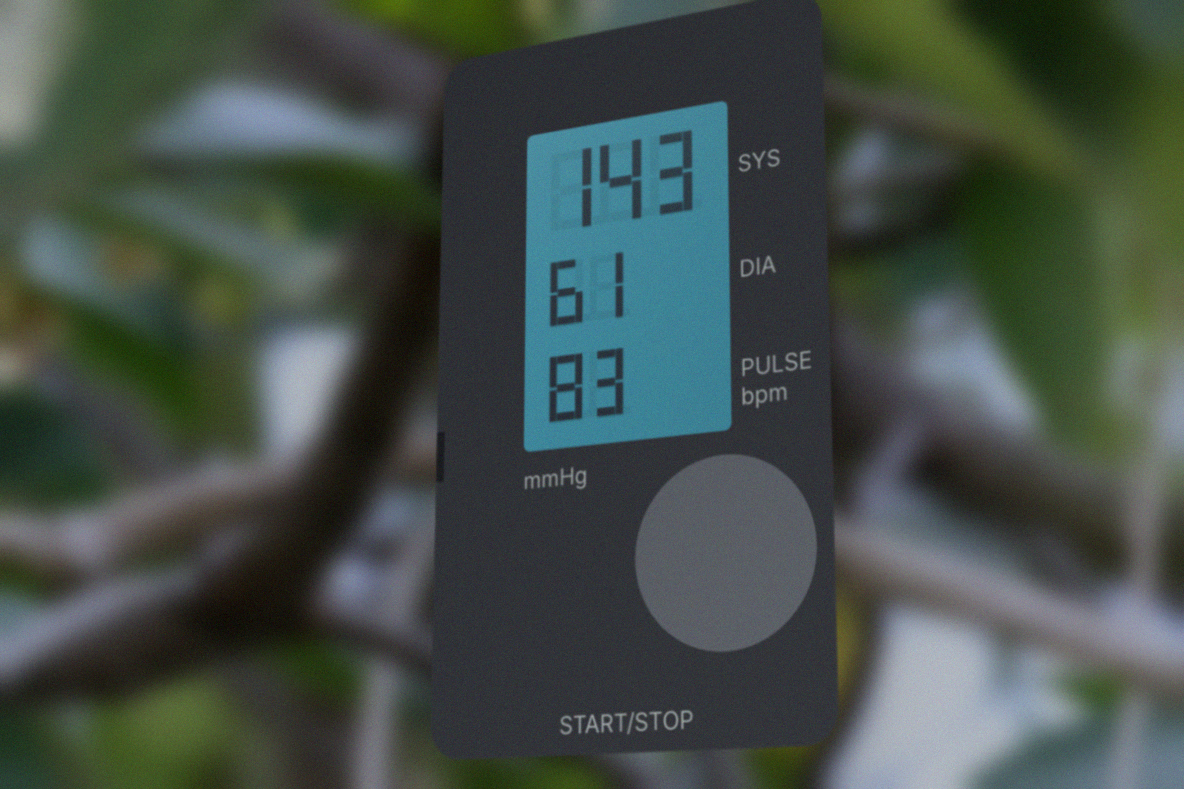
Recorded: 61 (mmHg)
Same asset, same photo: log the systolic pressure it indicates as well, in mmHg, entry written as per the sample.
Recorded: 143 (mmHg)
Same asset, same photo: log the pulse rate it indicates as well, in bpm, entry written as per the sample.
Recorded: 83 (bpm)
